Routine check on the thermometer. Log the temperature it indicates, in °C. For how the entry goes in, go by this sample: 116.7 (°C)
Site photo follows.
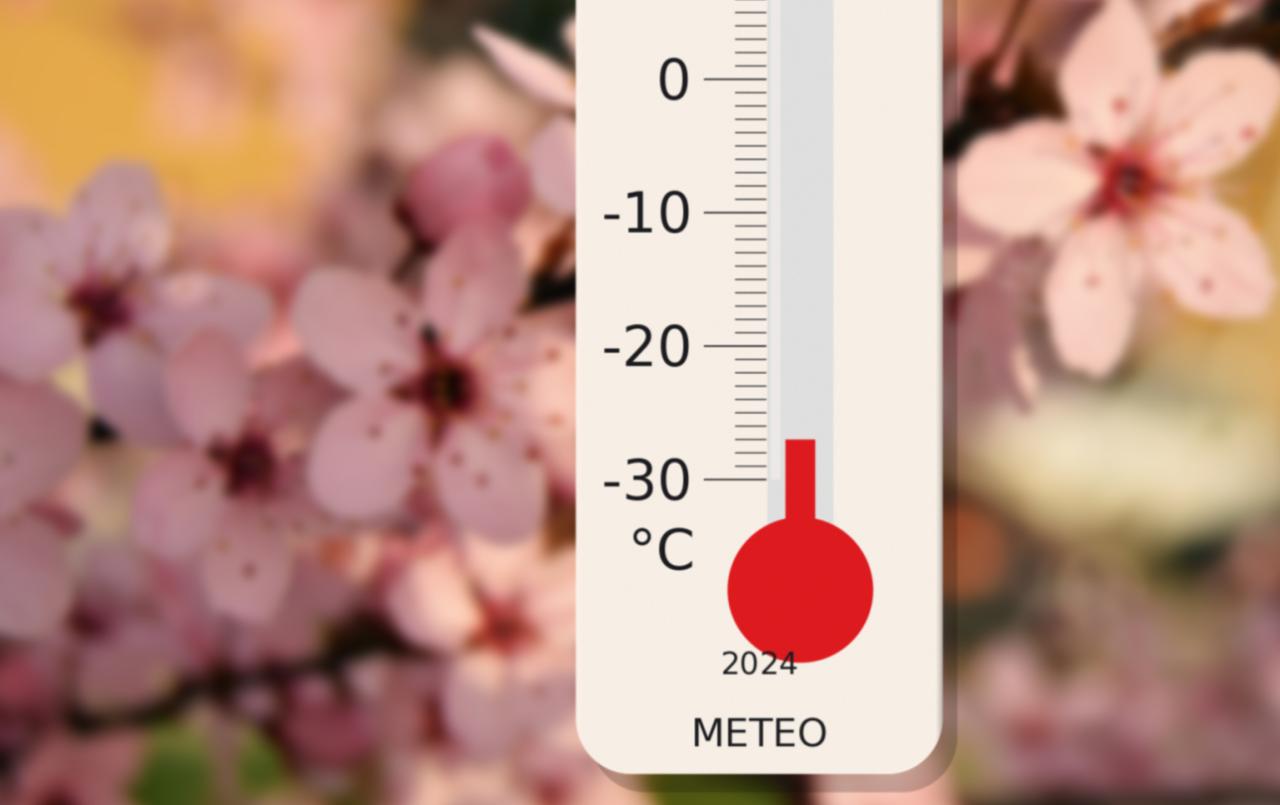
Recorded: -27 (°C)
